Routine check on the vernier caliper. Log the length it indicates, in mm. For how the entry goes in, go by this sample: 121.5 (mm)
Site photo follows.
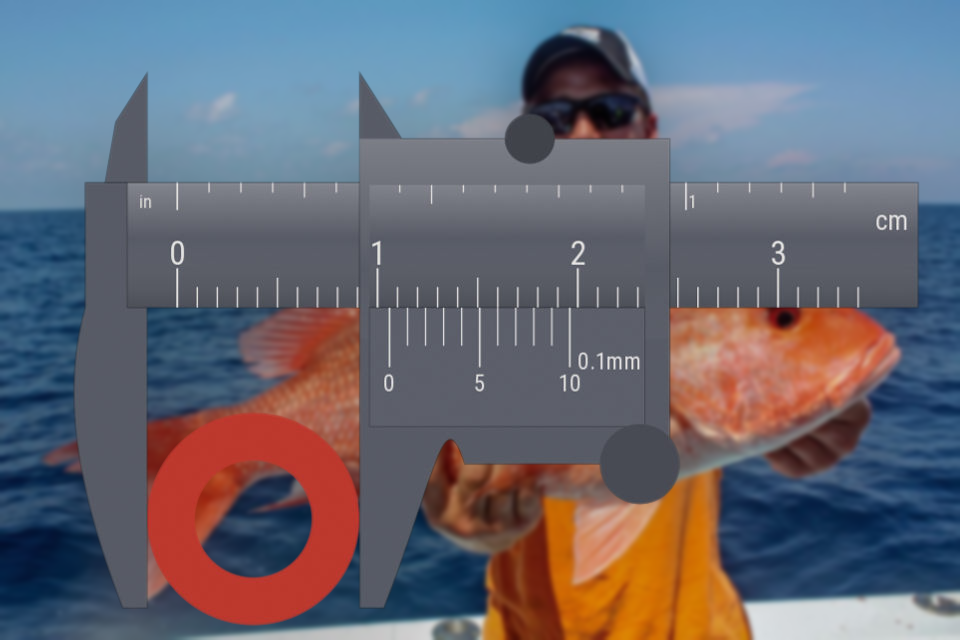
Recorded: 10.6 (mm)
